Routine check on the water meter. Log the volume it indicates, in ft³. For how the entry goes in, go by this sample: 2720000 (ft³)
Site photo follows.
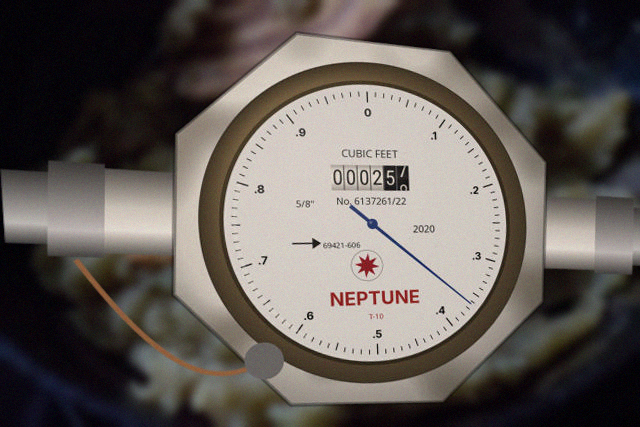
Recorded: 257.36 (ft³)
